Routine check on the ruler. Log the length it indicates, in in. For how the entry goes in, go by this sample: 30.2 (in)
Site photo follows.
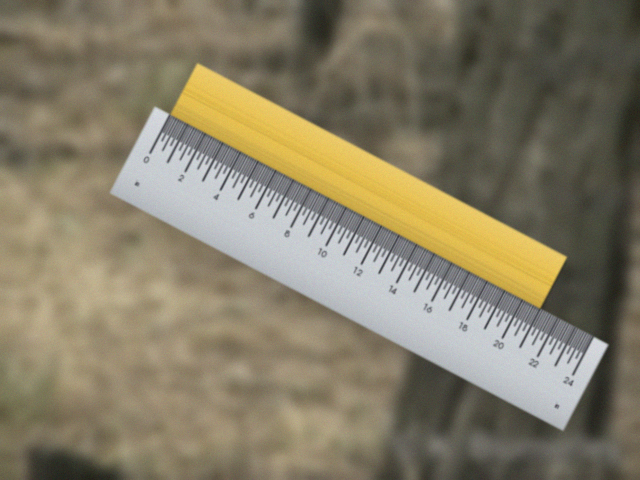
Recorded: 21 (in)
